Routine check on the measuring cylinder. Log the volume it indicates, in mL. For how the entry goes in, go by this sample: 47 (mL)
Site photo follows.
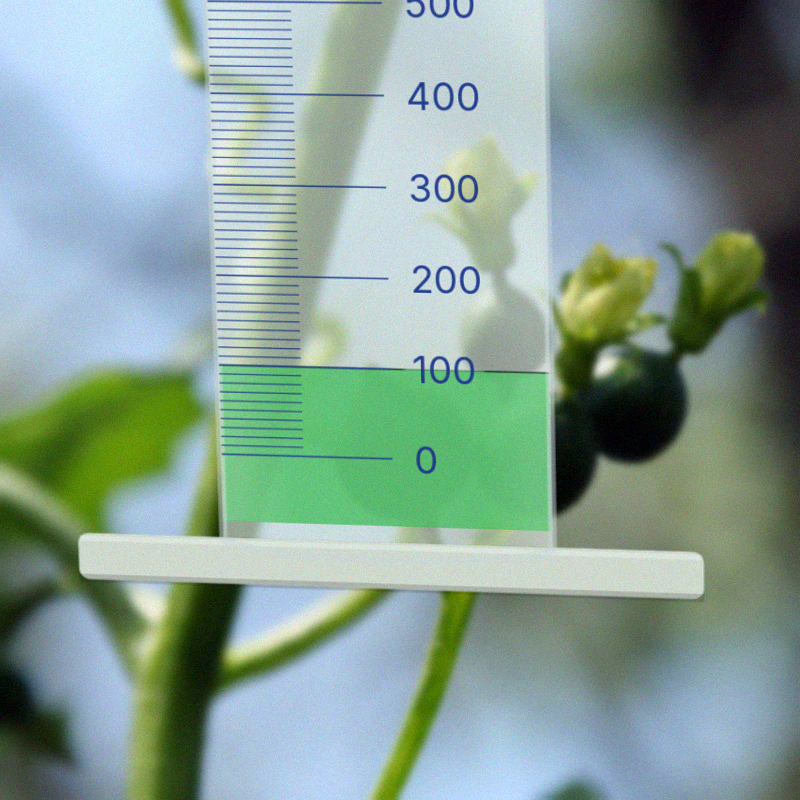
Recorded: 100 (mL)
